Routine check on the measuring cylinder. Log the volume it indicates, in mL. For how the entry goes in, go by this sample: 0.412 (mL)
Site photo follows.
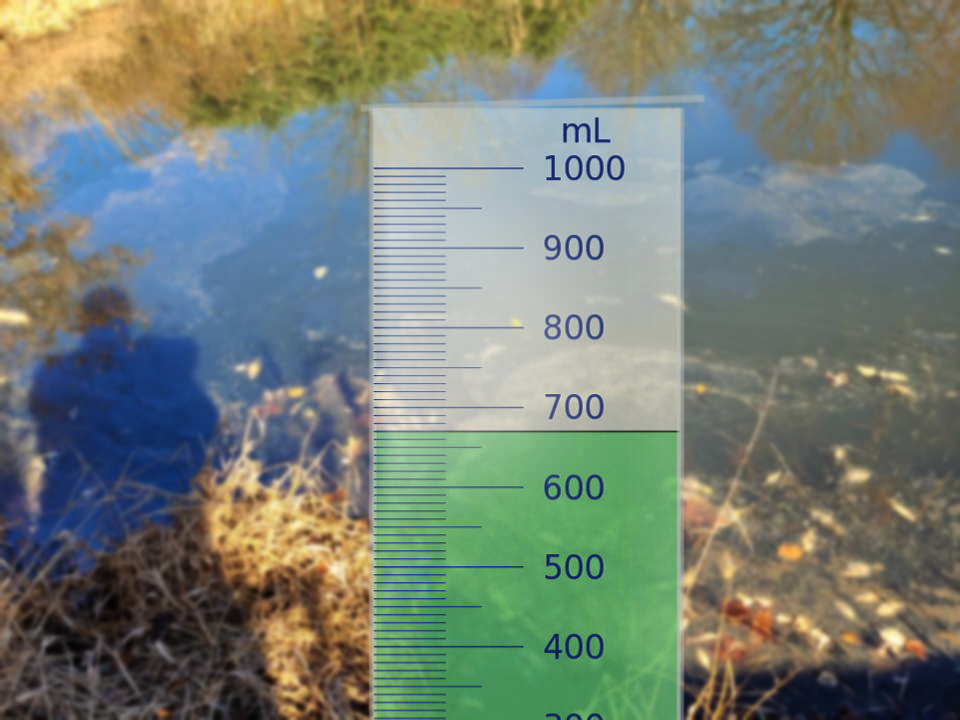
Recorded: 670 (mL)
